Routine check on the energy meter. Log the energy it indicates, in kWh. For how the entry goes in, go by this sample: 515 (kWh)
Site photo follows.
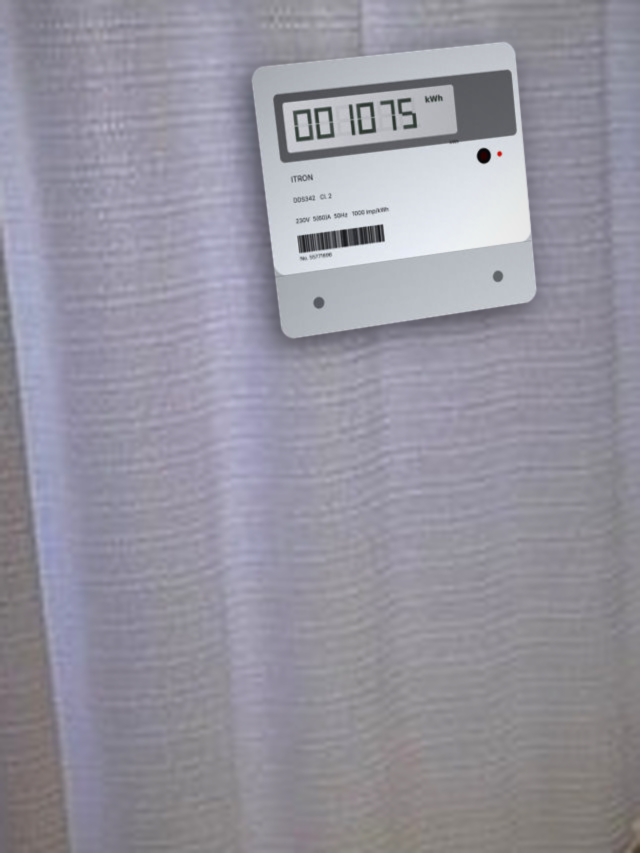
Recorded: 1075 (kWh)
